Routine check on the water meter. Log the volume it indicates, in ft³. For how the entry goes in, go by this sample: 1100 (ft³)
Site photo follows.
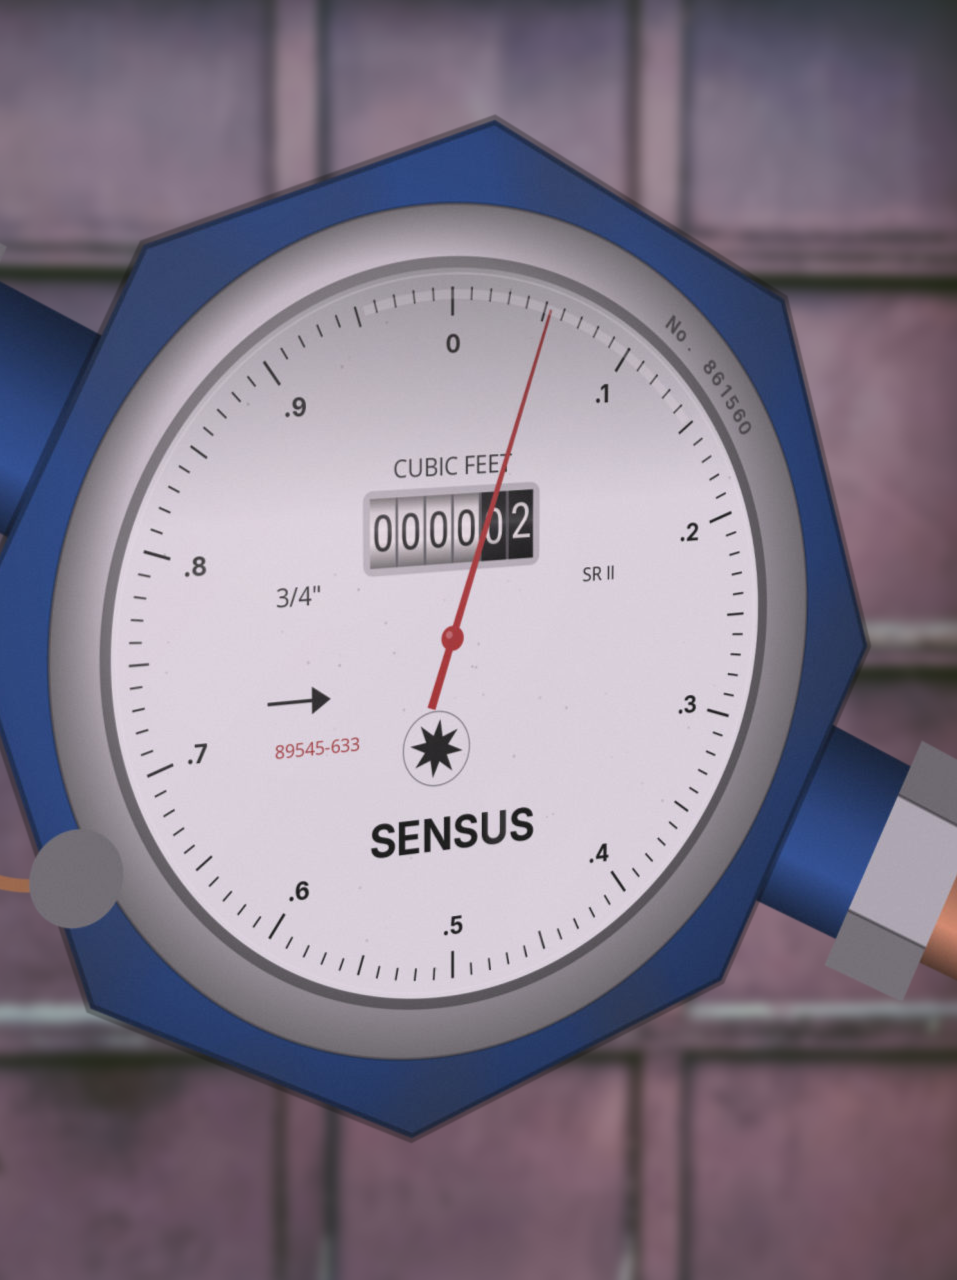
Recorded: 2.05 (ft³)
